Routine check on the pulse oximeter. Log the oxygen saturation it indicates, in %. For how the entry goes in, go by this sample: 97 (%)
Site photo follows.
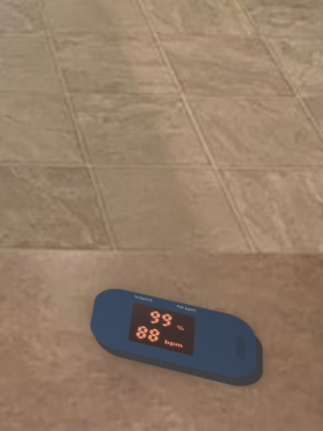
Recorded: 99 (%)
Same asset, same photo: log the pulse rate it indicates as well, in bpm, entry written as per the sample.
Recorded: 88 (bpm)
